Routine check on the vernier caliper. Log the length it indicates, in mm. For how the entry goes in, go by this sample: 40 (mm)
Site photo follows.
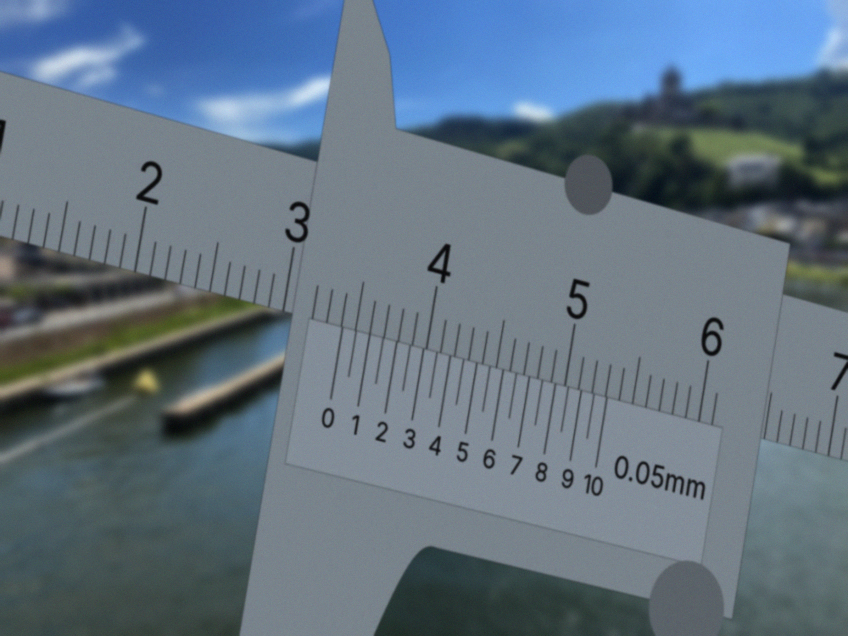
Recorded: 34.1 (mm)
